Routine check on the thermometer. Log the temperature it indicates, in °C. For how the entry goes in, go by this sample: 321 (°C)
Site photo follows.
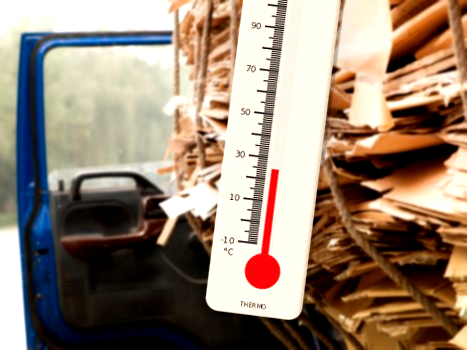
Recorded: 25 (°C)
